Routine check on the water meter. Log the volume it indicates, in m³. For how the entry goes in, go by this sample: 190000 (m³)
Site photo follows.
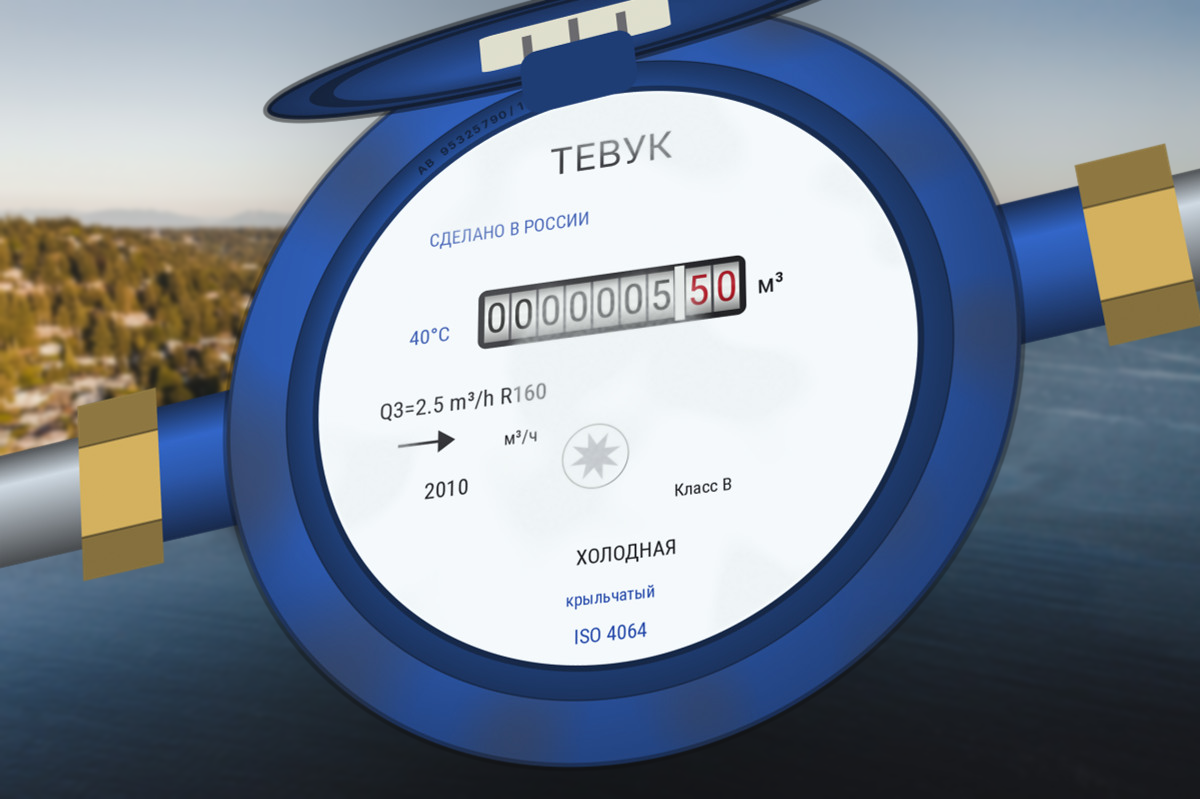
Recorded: 5.50 (m³)
